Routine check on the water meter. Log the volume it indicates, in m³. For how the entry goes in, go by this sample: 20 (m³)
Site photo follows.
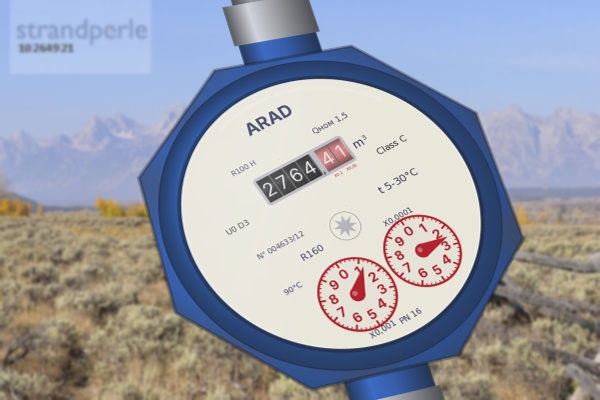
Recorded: 2764.4112 (m³)
